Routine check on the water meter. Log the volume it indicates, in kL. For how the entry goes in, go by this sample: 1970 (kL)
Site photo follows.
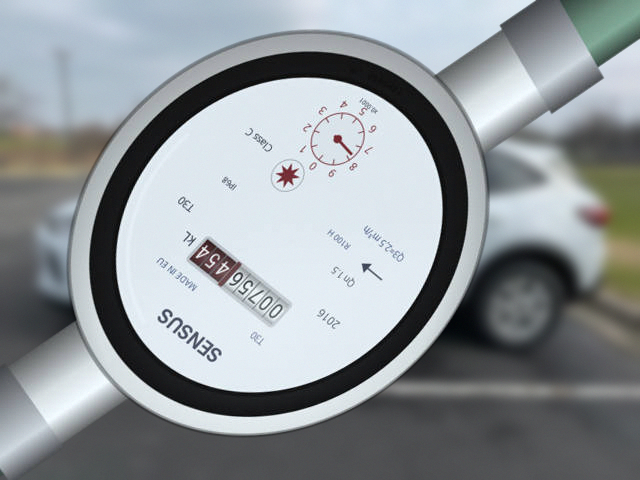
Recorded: 756.4547 (kL)
